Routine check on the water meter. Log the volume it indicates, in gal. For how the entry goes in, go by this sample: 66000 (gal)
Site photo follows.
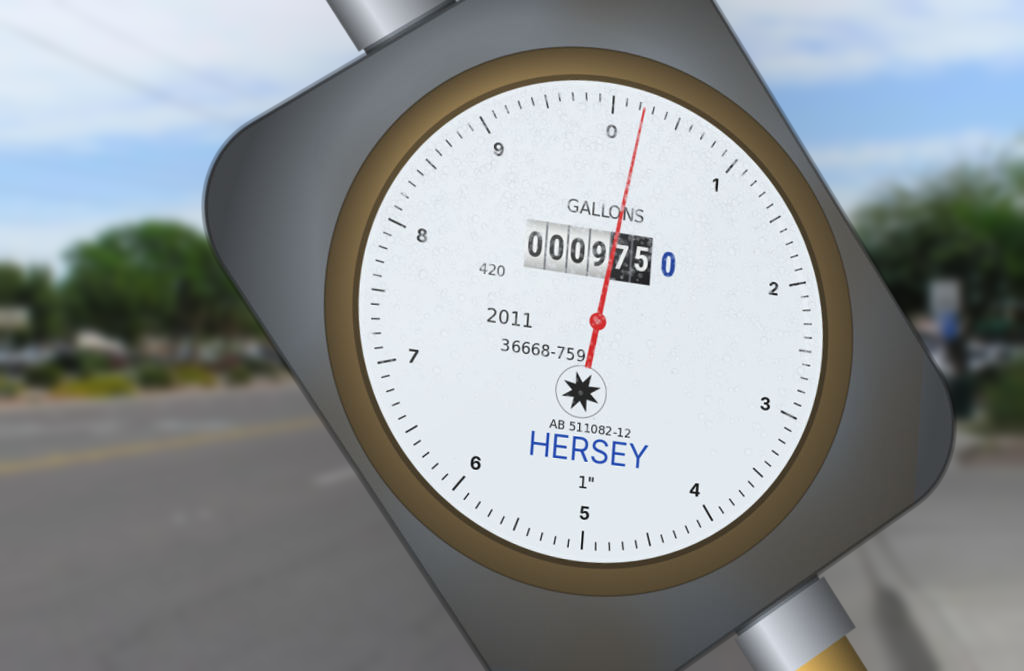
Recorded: 9750.2 (gal)
